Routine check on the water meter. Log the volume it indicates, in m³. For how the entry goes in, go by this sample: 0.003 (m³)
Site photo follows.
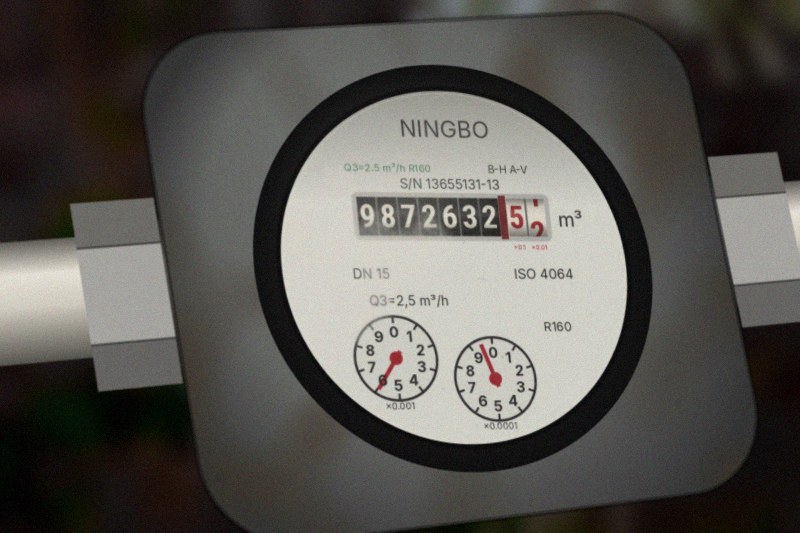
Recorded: 9872632.5159 (m³)
